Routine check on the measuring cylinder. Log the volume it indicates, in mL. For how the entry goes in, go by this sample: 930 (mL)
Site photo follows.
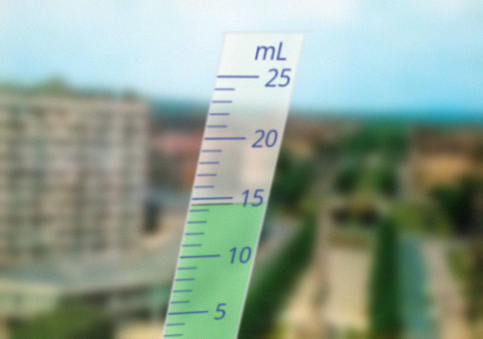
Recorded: 14.5 (mL)
